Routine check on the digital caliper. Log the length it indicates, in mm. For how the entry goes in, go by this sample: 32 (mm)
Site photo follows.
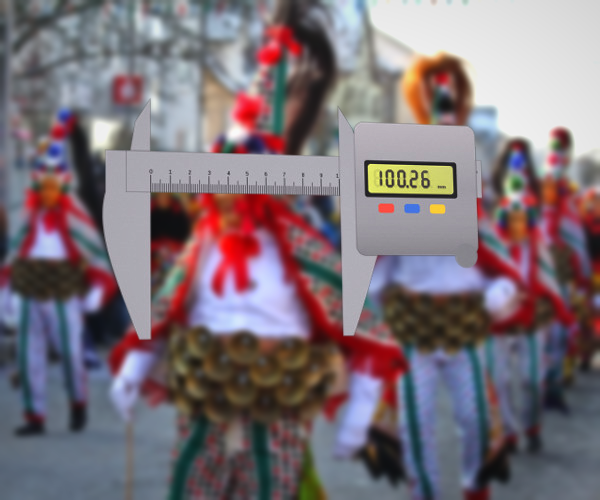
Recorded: 100.26 (mm)
